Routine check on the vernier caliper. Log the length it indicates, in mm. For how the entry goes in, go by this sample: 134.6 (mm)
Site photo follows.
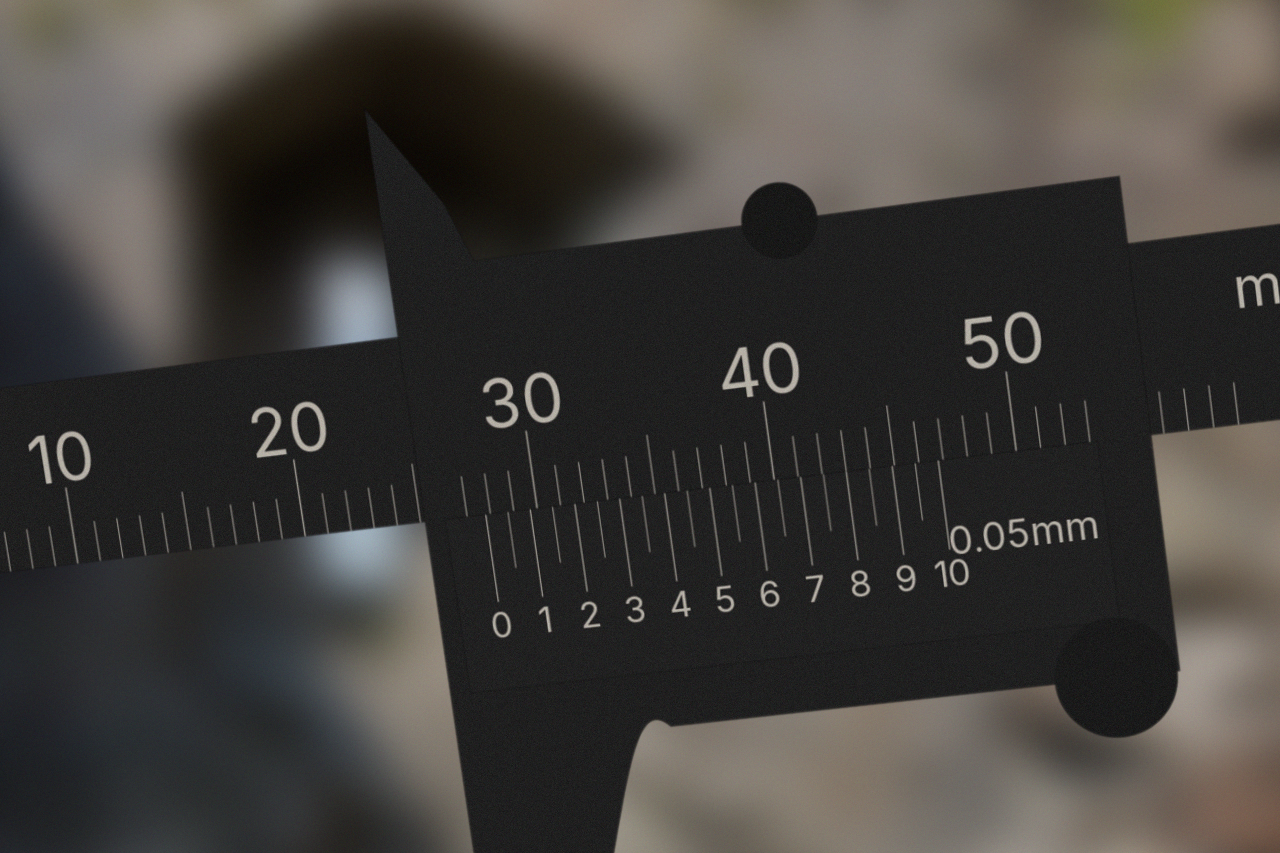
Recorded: 27.8 (mm)
